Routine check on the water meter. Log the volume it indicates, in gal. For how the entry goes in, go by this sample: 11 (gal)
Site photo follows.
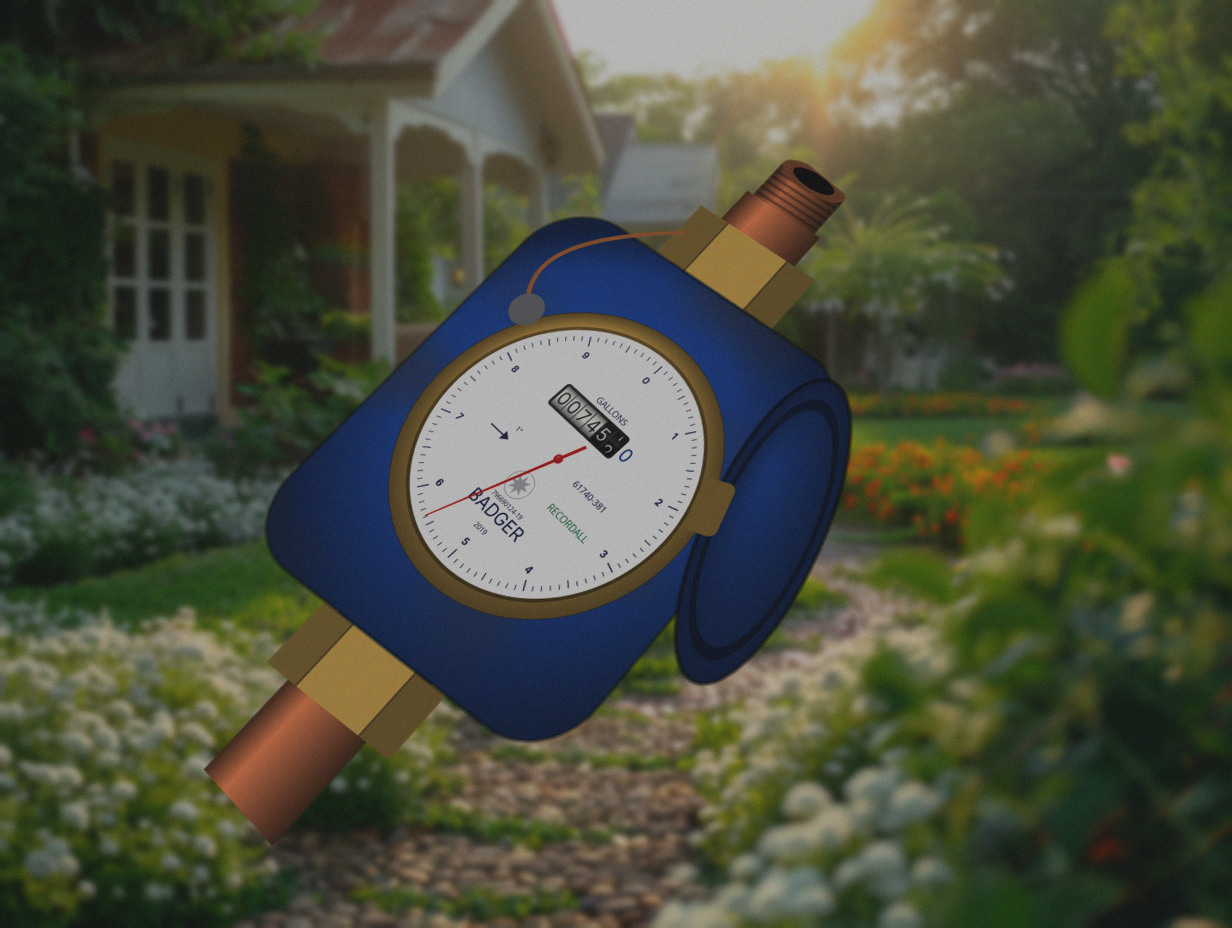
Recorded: 74515.6 (gal)
